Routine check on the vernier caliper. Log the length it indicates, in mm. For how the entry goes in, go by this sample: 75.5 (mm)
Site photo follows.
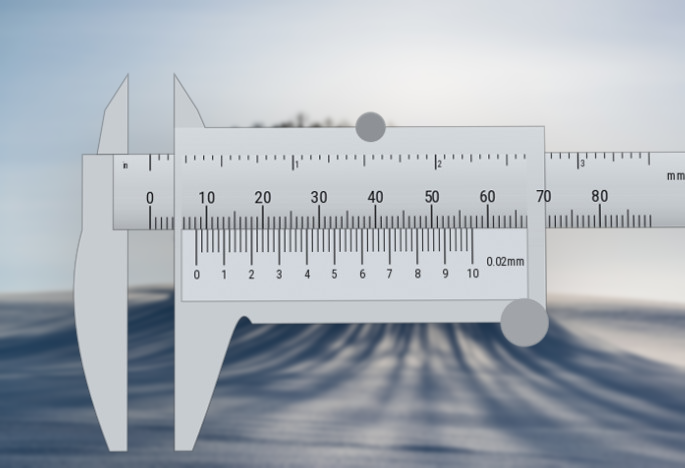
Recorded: 8.2 (mm)
